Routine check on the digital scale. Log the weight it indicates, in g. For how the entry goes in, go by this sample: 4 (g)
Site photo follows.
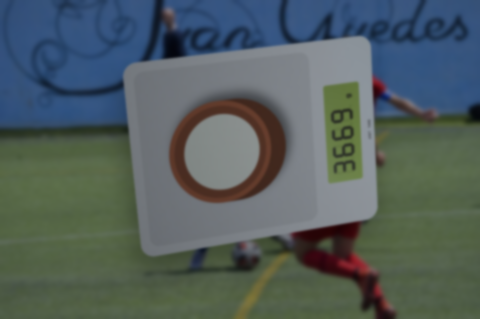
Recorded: 3669 (g)
